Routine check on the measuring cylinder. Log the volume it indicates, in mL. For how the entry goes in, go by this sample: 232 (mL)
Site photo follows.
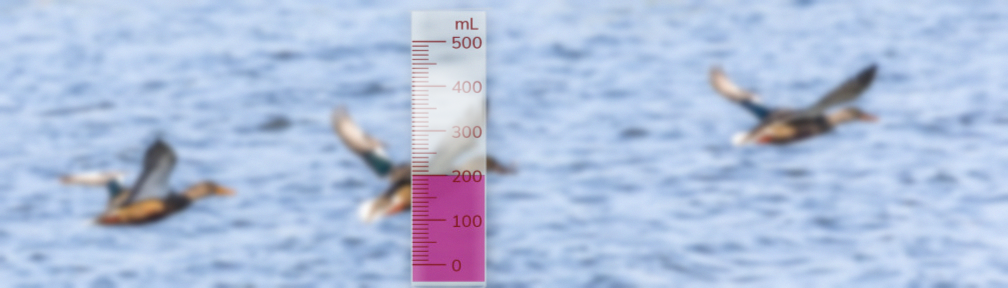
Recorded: 200 (mL)
